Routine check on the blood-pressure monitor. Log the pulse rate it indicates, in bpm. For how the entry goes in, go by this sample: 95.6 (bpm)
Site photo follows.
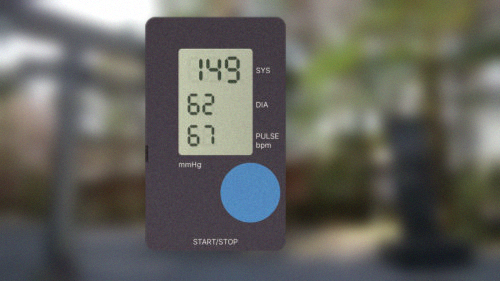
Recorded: 67 (bpm)
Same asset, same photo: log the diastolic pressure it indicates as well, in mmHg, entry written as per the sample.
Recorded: 62 (mmHg)
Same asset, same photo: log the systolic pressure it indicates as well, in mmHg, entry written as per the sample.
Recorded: 149 (mmHg)
